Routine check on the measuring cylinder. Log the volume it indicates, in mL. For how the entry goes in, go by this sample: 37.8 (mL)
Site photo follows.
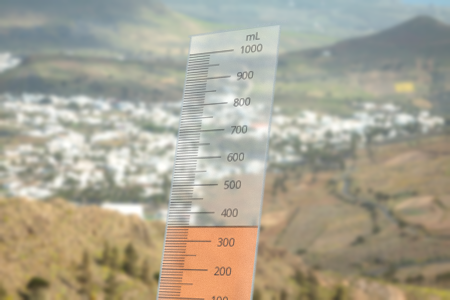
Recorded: 350 (mL)
